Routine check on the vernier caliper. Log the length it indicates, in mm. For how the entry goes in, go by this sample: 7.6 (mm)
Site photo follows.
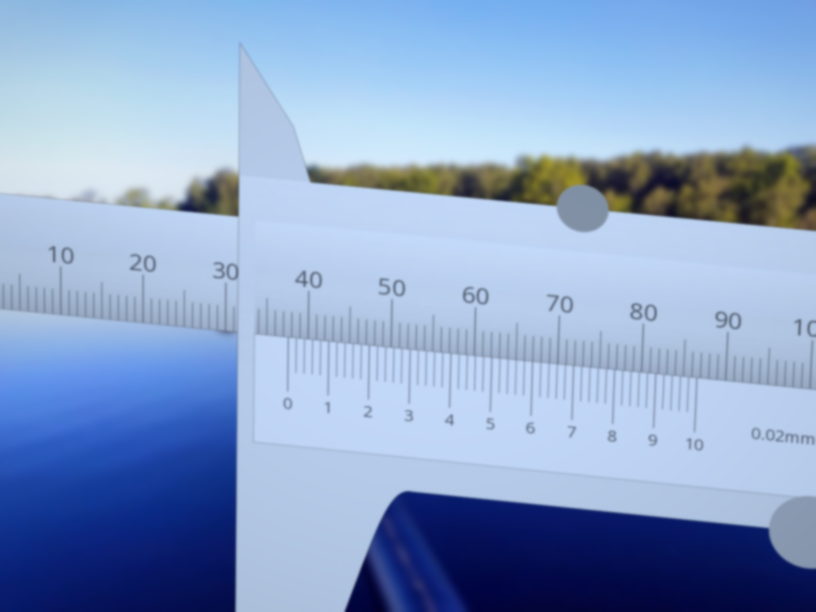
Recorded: 37.6 (mm)
